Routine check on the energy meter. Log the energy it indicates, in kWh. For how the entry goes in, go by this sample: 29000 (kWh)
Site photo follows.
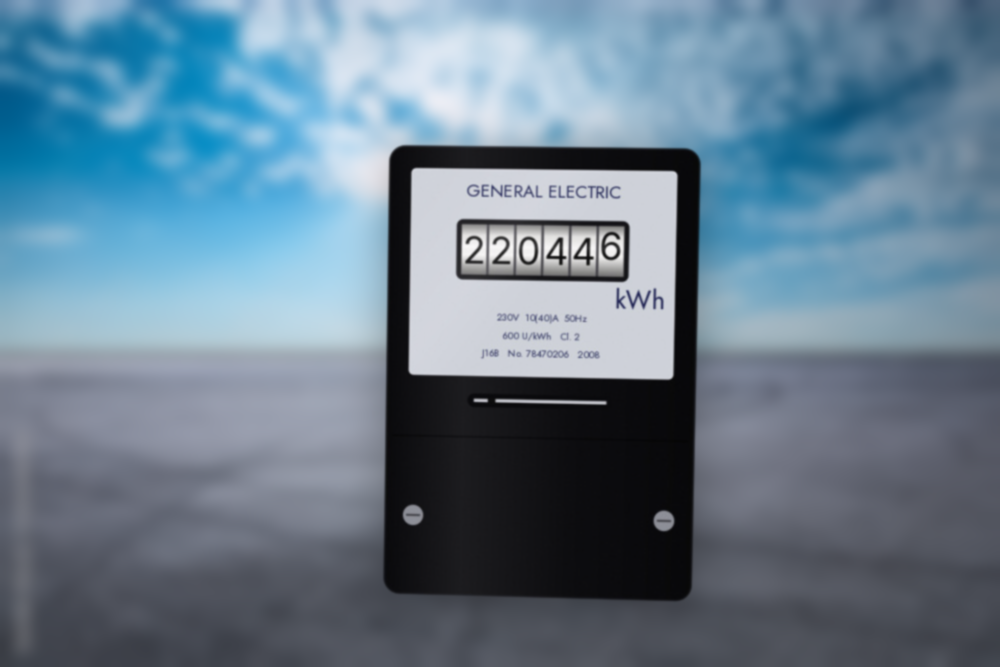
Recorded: 220446 (kWh)
